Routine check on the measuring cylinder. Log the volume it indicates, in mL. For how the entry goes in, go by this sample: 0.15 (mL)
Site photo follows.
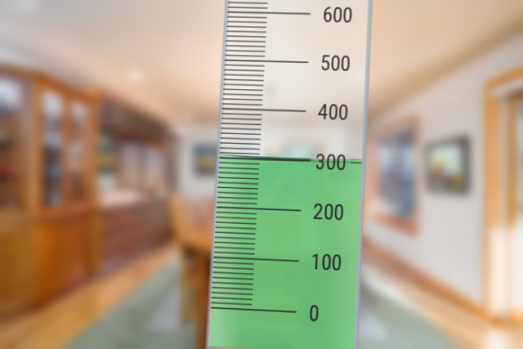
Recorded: 300 (mL)
